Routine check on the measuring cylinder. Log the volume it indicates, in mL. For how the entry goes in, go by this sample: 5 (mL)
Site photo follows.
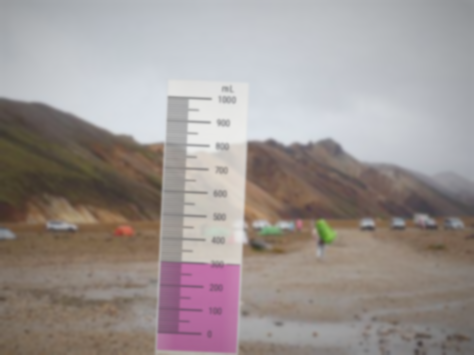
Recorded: 300 (mL)
